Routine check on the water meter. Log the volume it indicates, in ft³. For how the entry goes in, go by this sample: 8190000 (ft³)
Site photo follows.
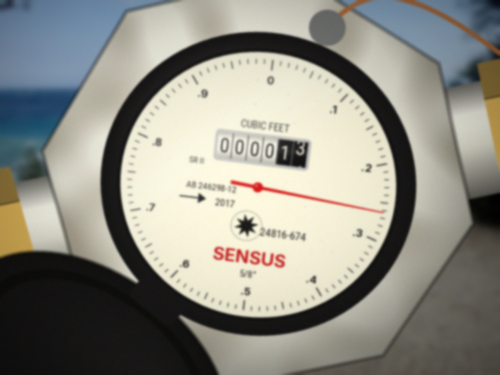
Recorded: 13.26 (ft³)
